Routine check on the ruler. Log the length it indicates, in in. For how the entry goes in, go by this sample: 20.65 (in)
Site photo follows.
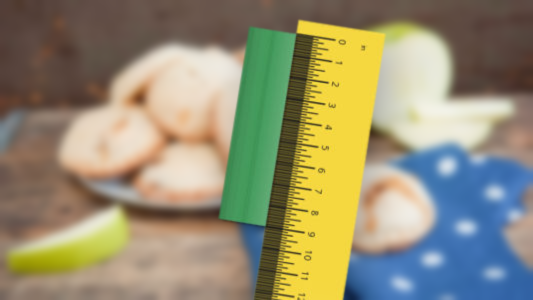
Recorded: 9 (in)
